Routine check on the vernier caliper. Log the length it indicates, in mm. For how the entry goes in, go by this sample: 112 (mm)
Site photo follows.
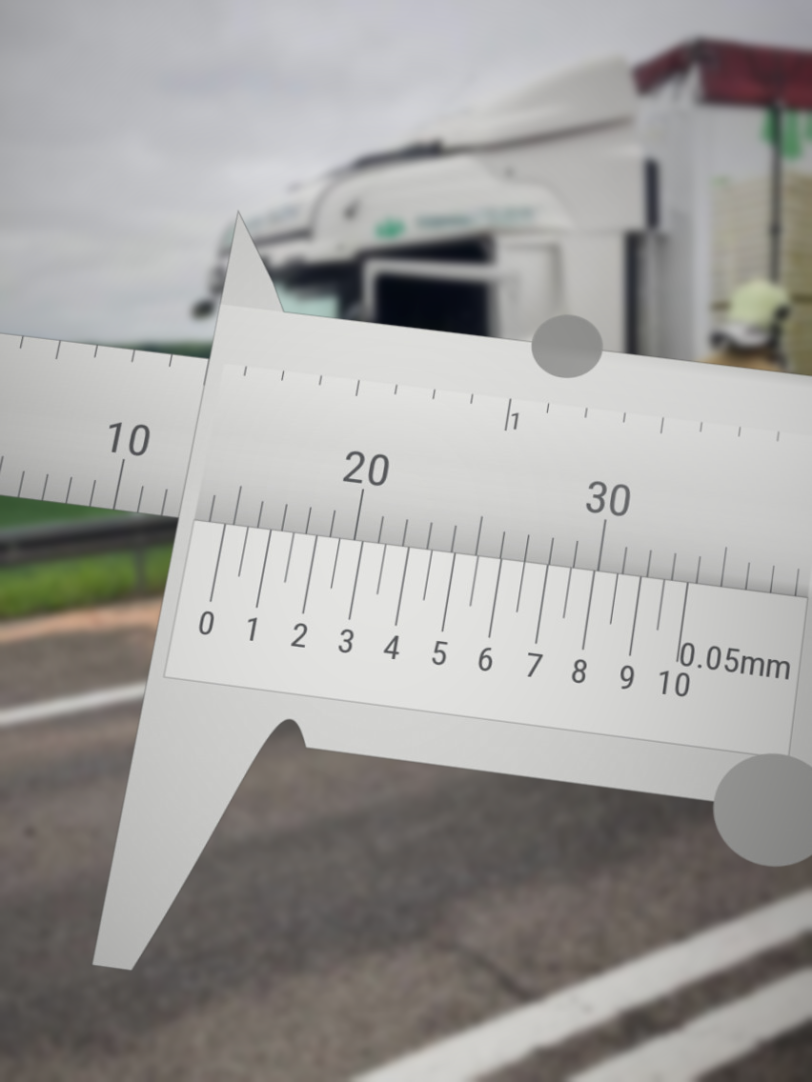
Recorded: 14.65 (mm)
